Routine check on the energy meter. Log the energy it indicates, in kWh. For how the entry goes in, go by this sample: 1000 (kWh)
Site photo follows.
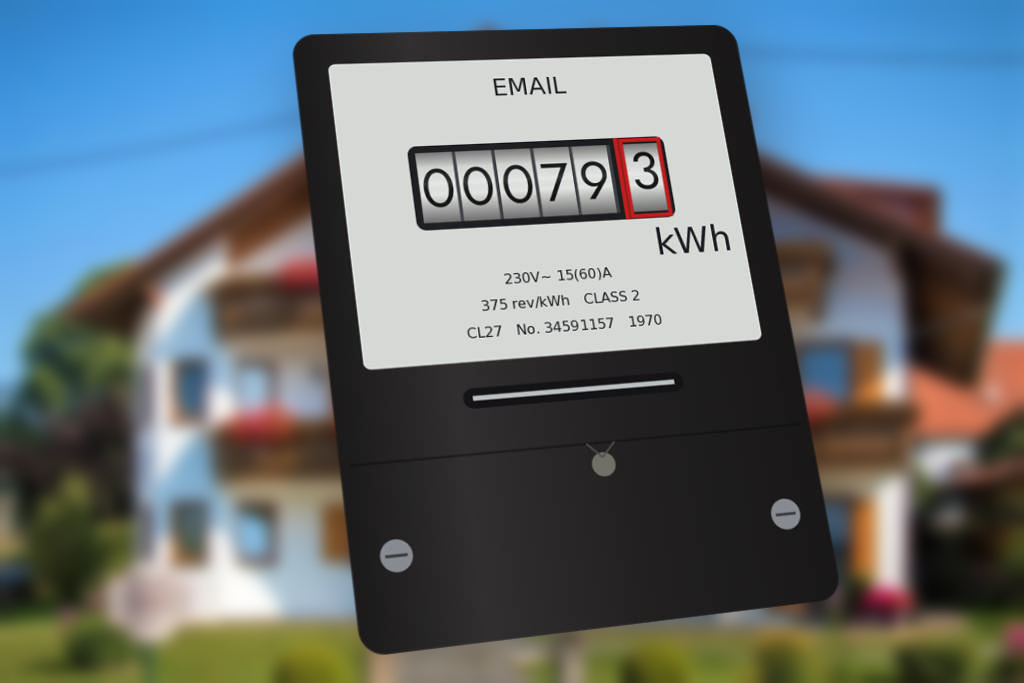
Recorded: 79.3 (kWh)
